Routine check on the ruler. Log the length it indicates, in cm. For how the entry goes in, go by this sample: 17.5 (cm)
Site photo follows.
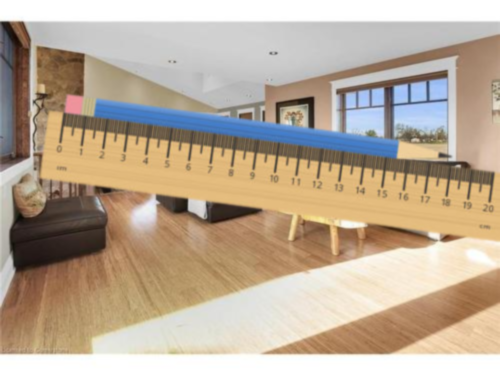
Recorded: 18 (cm)
